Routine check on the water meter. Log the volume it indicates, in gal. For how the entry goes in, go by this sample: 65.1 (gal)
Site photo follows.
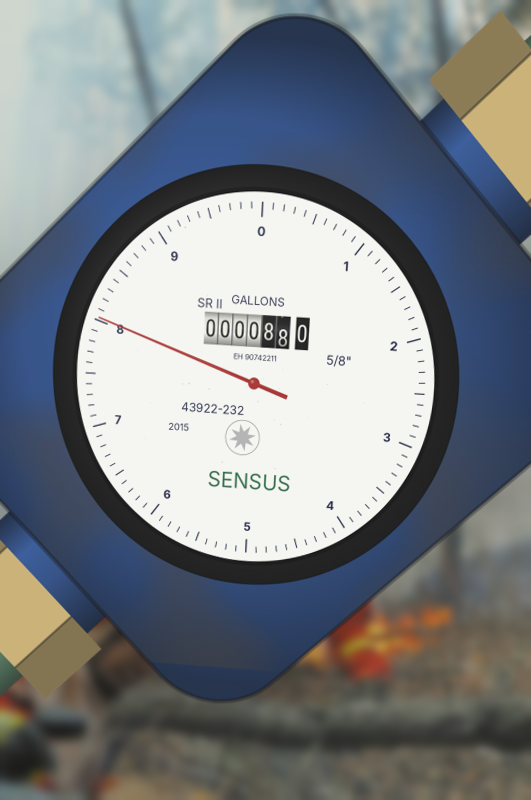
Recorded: 878.0 (gal)
